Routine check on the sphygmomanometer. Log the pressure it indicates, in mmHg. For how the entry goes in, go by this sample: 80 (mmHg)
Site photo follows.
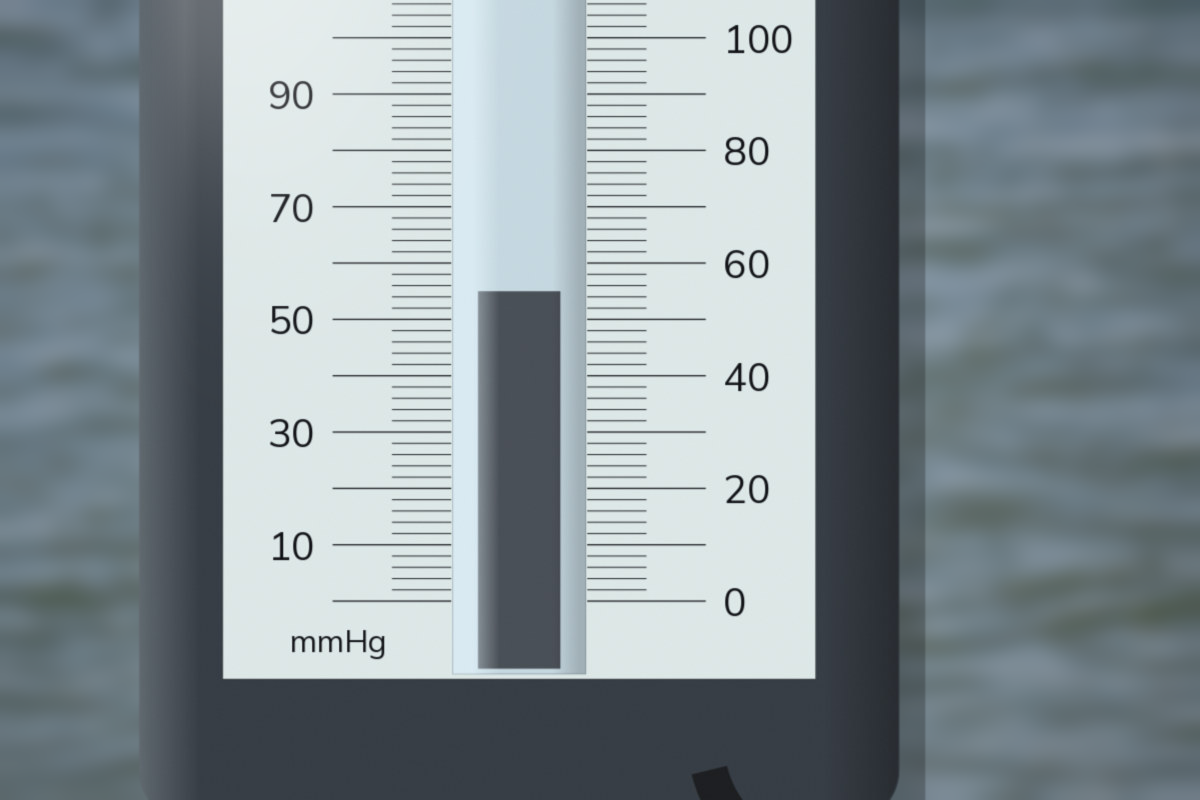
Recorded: 55 (mmHg)
